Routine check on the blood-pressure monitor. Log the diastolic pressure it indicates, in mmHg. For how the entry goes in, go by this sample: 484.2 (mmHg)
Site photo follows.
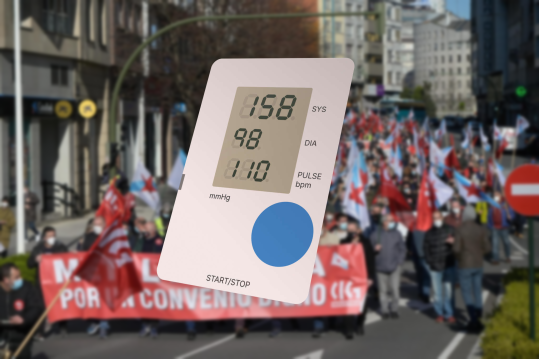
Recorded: 98 (mmHg)
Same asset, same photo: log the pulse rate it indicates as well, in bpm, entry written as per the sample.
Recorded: 110 (bpm)
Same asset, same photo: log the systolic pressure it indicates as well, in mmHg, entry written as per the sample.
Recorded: 158 (mmHg)
